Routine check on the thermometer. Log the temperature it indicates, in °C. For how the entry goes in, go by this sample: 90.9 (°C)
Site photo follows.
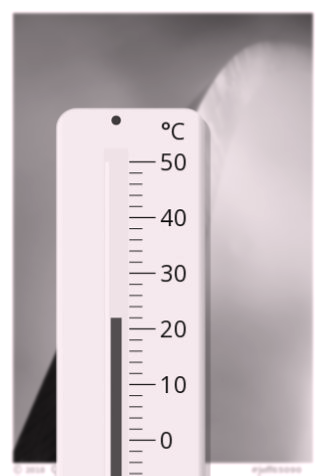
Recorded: 22 (°C)
